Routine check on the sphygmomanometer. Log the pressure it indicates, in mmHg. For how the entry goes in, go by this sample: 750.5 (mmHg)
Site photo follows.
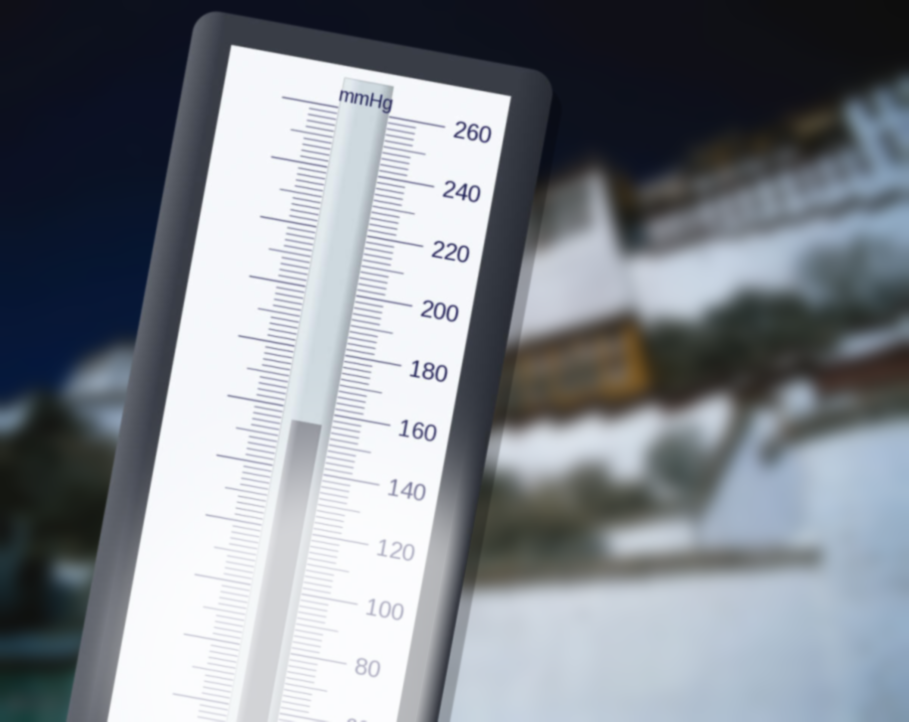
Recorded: 156 (mmHg)
